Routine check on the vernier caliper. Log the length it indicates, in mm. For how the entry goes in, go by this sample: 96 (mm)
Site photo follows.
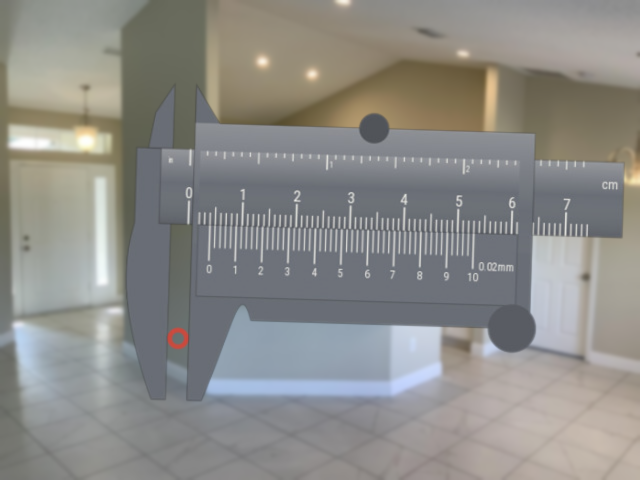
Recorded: 4.0 (mm)
